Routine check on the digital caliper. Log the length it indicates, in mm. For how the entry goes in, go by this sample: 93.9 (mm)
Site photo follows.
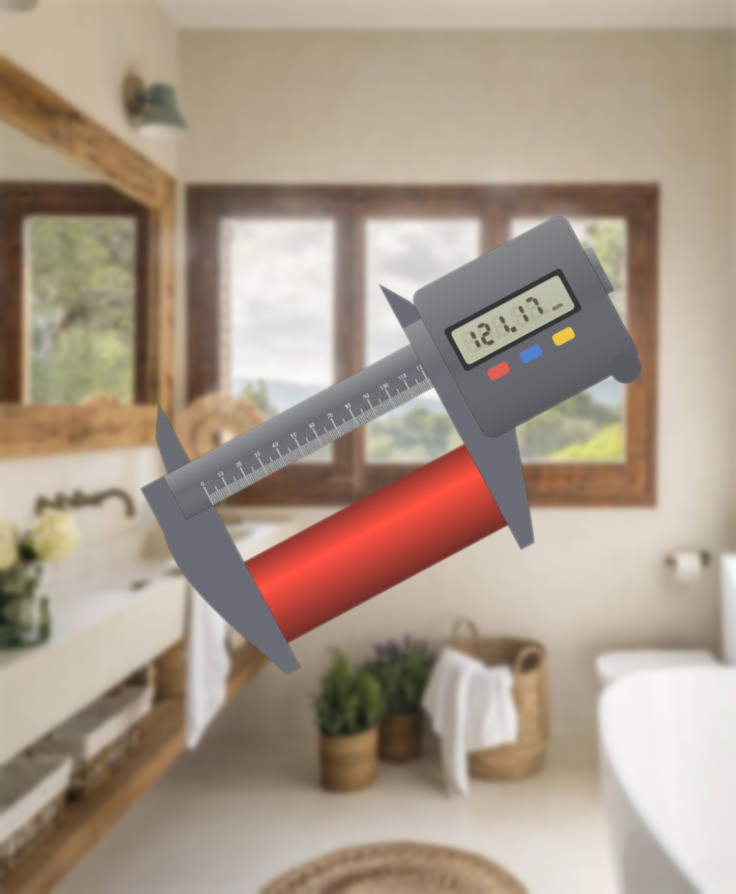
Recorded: 121.17 (mm)
